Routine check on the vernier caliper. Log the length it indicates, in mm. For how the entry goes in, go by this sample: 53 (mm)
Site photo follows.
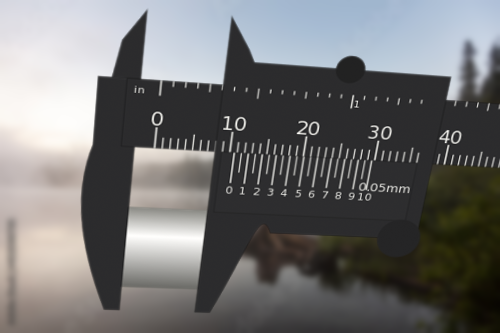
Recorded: 10.6 (mm)
